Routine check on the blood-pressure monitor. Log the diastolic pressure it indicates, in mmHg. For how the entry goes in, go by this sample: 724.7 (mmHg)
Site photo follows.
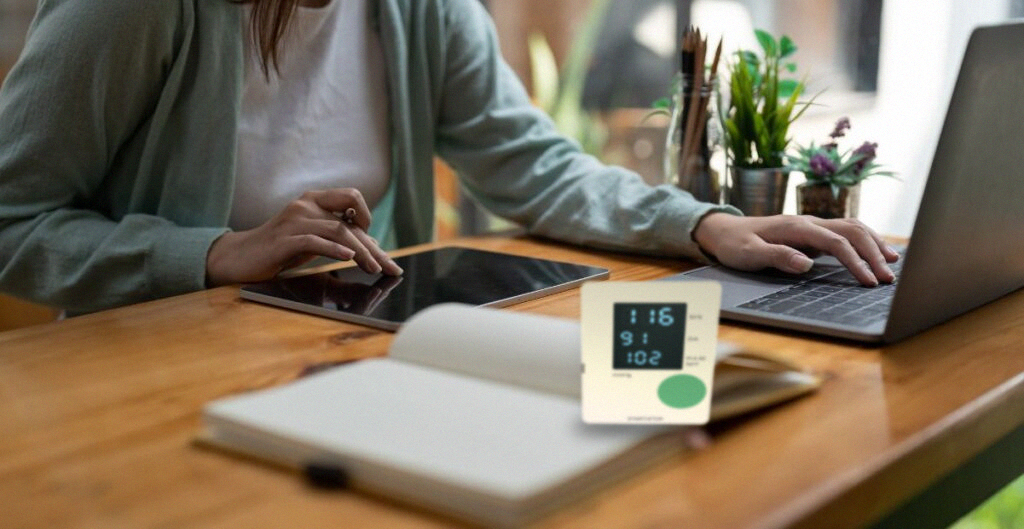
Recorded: 91 (mmHg)
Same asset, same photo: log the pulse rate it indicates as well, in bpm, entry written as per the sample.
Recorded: 102 (bpm)
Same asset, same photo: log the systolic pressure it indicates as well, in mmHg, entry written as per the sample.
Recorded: 116 (mmHg)
